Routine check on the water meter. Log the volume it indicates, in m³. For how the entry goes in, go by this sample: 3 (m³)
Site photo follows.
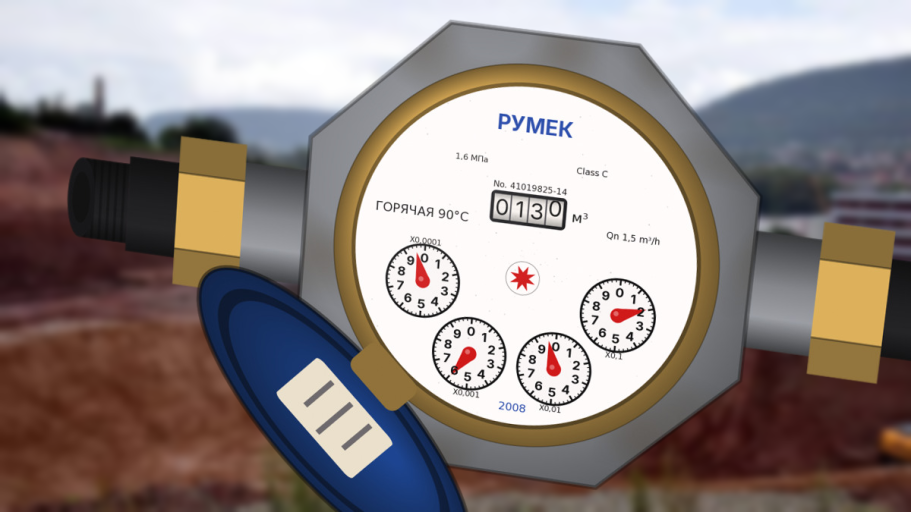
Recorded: 130.1959 (m³)
